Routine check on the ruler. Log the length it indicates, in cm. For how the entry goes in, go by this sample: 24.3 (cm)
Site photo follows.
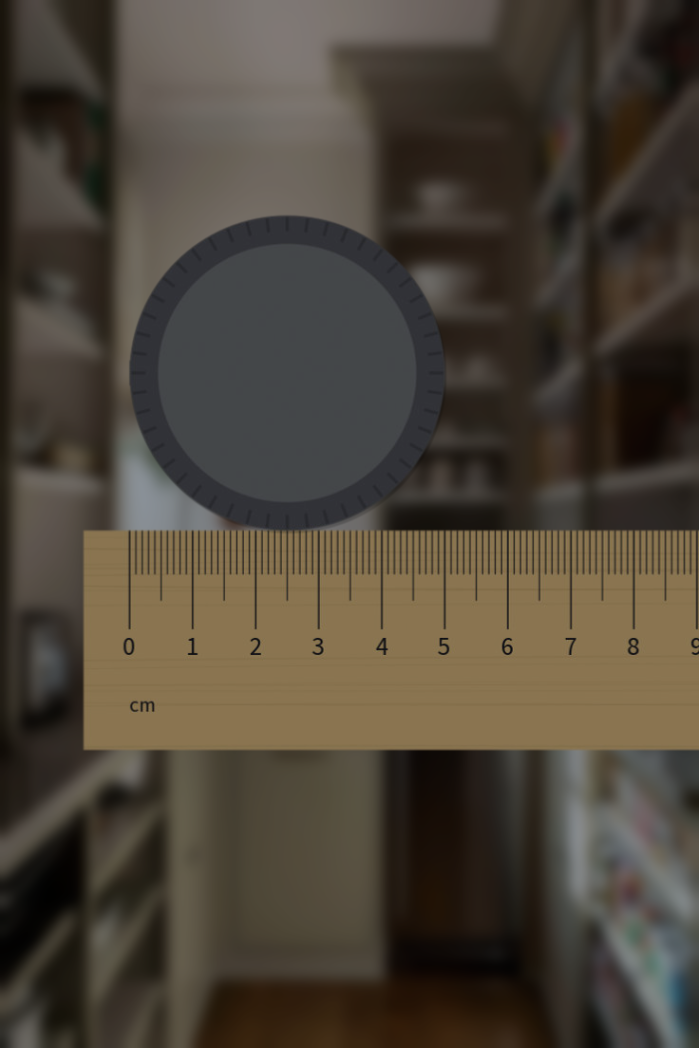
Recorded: 5 (cm)
